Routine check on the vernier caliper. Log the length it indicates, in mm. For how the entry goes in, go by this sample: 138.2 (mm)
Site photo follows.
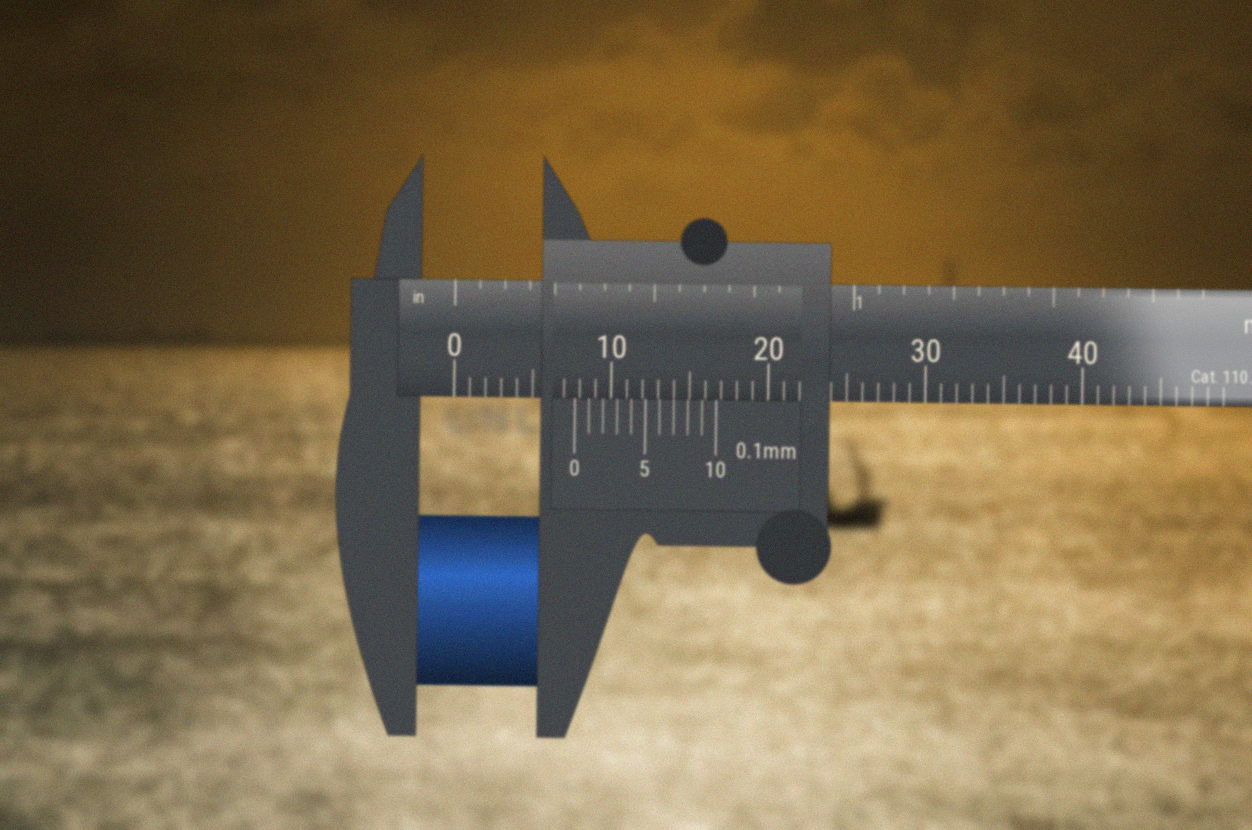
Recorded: 7.7 (mm)
